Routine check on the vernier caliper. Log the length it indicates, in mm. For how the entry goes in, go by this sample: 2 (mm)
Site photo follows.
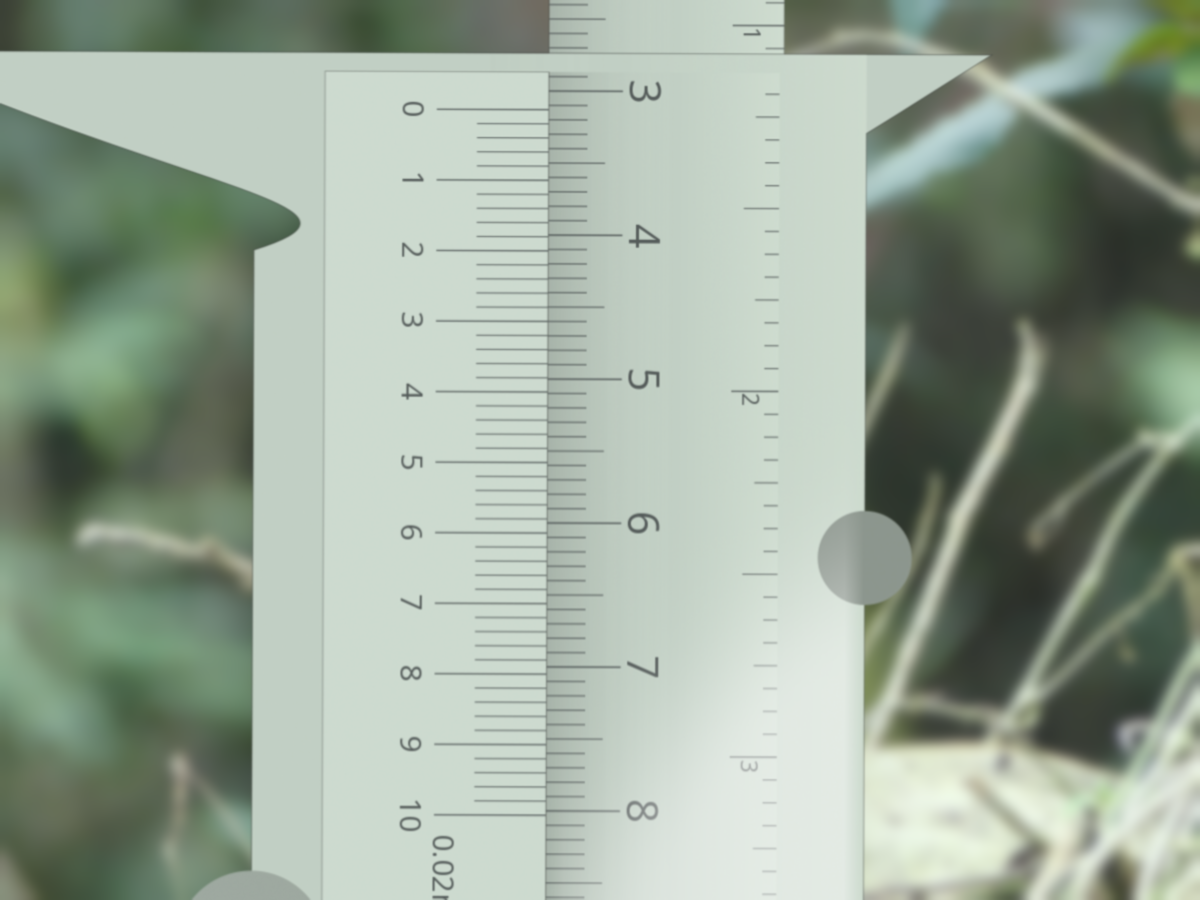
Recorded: 31.3 (mm)
